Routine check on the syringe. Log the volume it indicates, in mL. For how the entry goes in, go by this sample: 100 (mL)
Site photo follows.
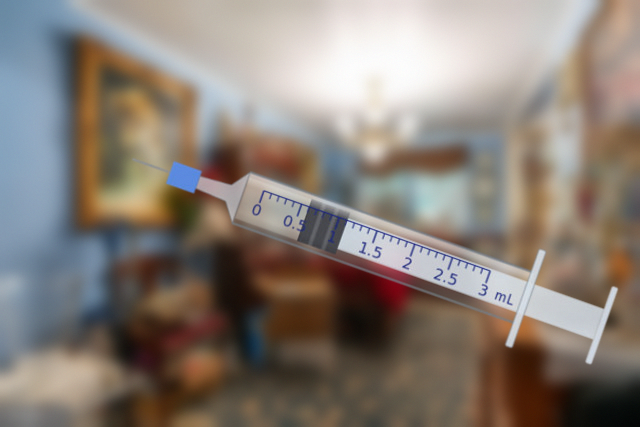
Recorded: 0.6 (mL)
